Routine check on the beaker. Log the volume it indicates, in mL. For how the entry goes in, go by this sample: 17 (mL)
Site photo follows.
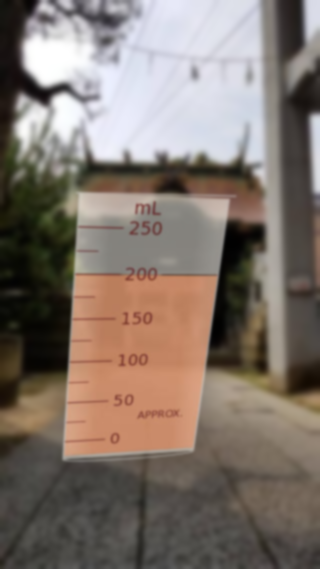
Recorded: 200 (mL)
